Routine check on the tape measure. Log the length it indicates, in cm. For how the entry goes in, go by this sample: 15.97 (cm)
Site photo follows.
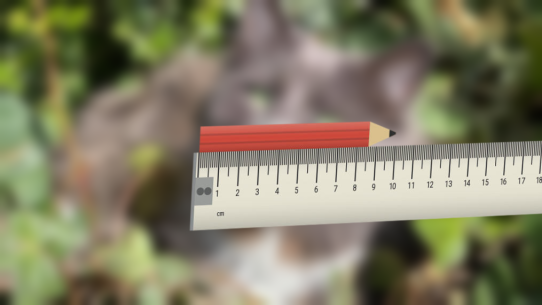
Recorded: 10 (cm)
